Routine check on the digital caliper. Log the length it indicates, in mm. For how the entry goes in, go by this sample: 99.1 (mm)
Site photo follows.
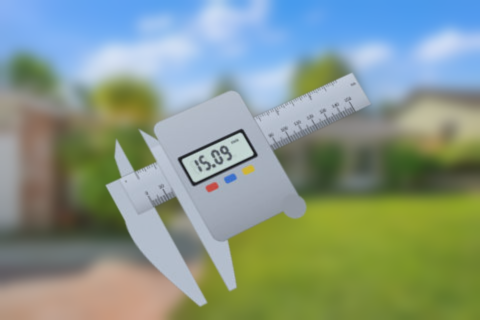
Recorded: 15.09 (mm)
